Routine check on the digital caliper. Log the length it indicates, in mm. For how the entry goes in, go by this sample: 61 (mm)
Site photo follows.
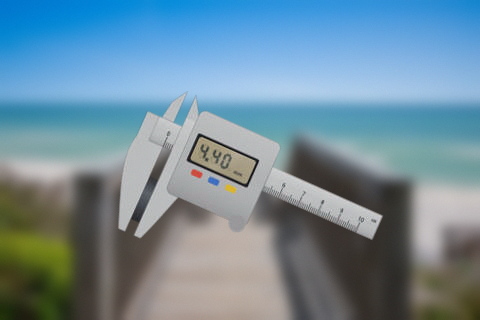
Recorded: 4.40 (mm)
